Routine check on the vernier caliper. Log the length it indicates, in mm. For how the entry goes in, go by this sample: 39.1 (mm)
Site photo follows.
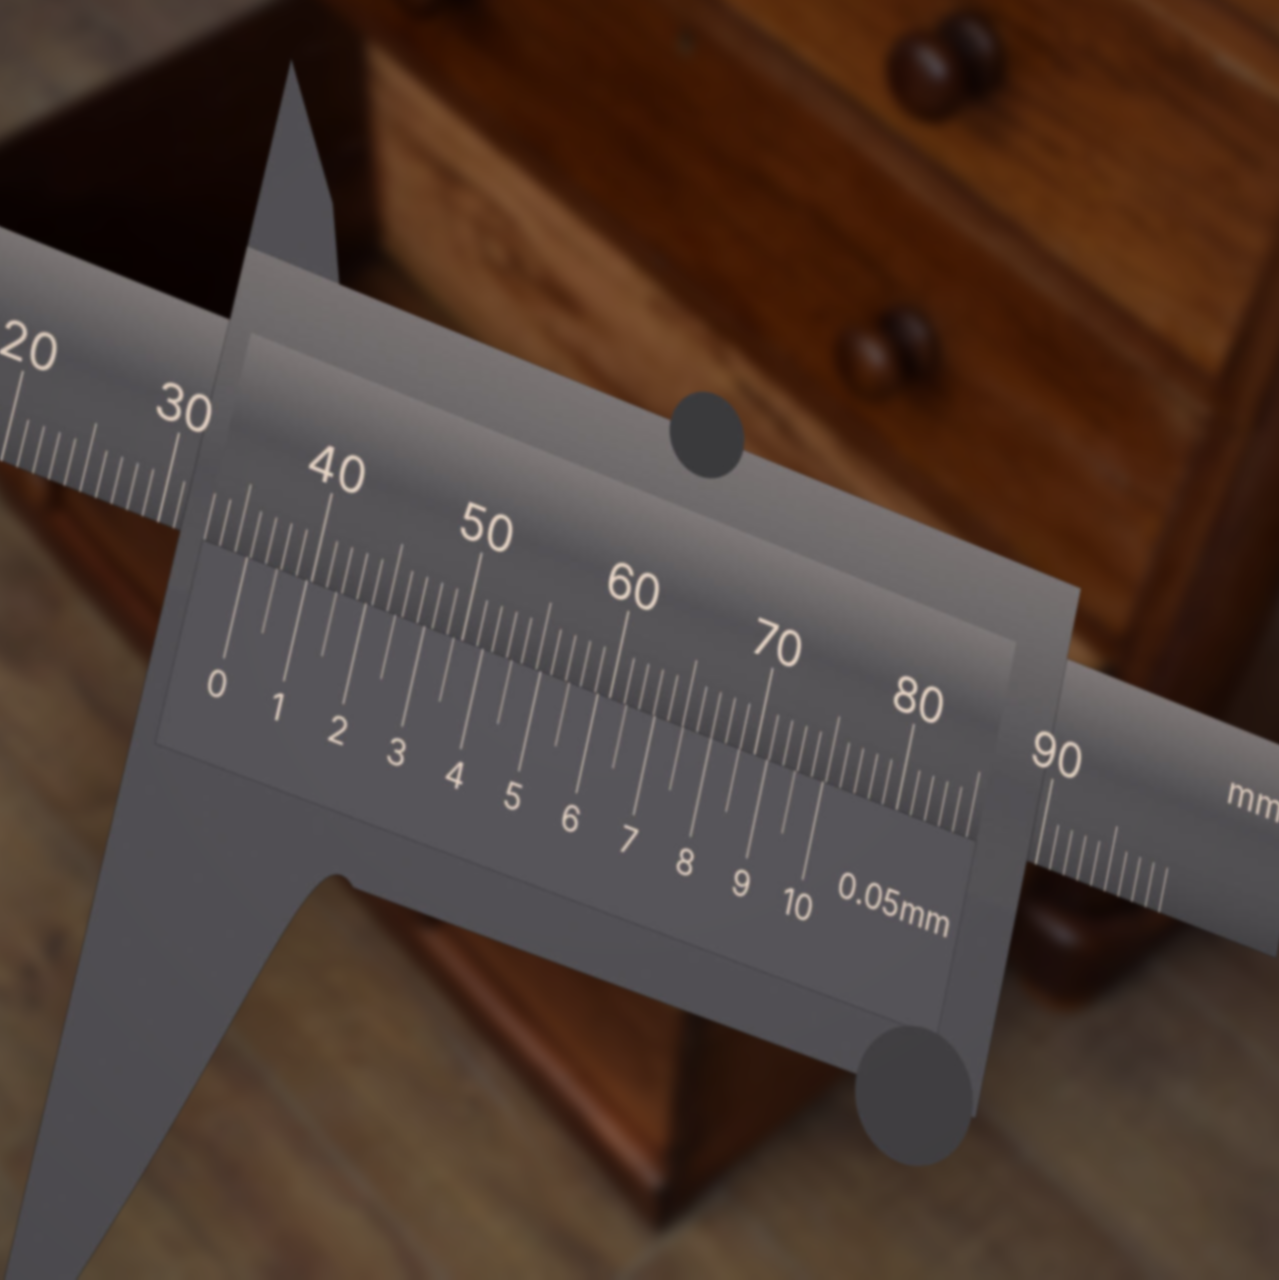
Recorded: 35.8 (mm)
